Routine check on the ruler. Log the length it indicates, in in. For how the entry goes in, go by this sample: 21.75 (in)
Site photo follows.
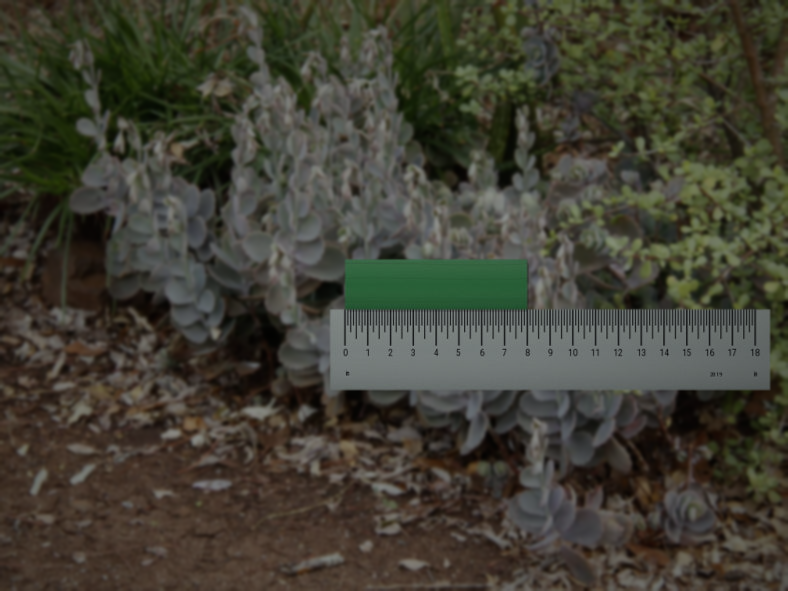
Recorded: 8 (in)
